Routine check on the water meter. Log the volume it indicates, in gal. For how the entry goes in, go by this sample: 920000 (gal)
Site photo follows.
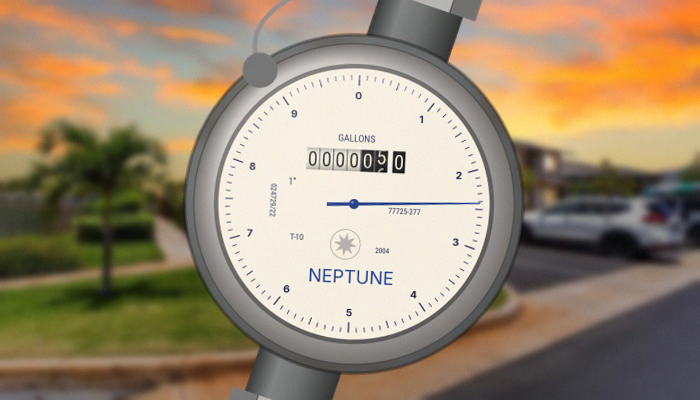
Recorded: 52.4 (gal)
